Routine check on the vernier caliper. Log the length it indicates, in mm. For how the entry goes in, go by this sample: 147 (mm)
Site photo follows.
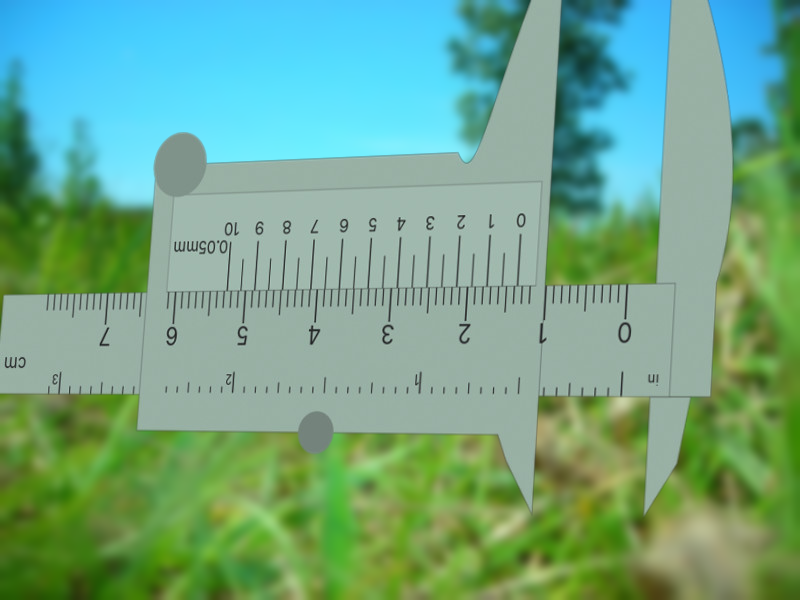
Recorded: 13.6 (mm)
